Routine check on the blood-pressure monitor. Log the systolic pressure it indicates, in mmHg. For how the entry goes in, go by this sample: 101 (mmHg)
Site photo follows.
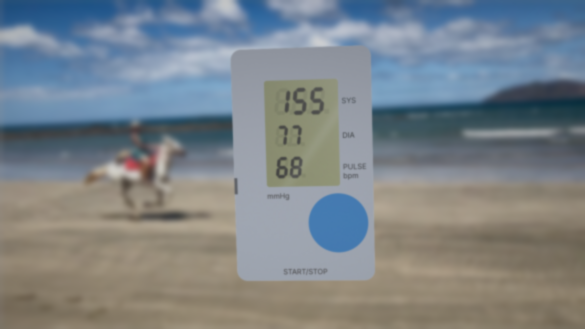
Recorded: 155 (mmHg)
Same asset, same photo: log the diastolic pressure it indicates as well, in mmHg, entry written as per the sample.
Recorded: 77 (mmHg)
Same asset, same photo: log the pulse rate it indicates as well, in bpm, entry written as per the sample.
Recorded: 68 (bpm)
